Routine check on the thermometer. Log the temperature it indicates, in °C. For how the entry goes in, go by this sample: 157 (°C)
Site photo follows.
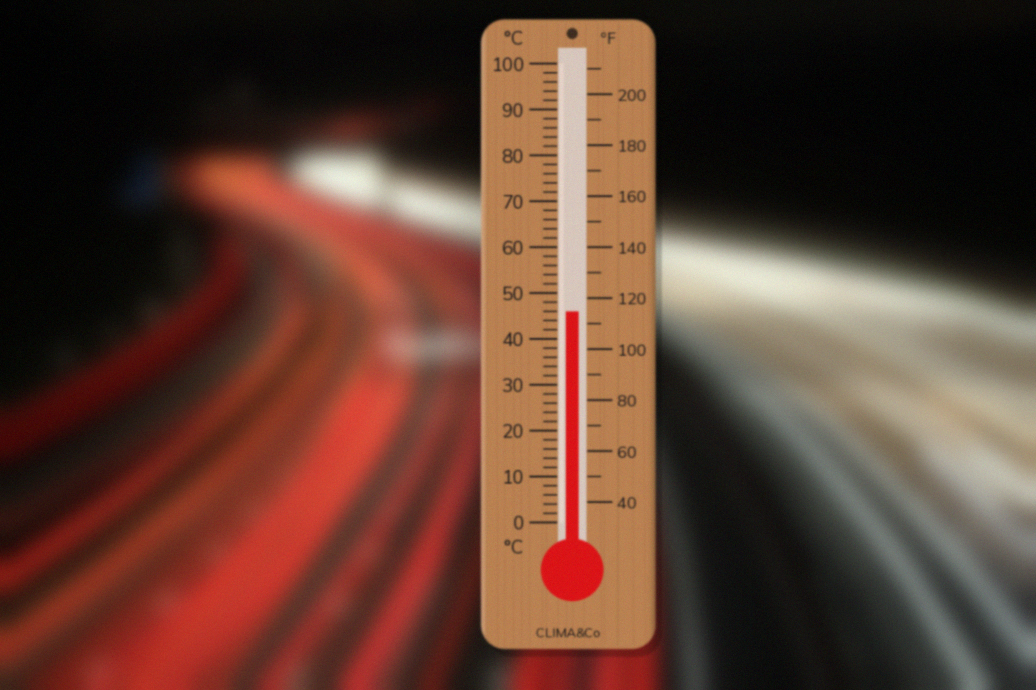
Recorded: 46 (°C)
